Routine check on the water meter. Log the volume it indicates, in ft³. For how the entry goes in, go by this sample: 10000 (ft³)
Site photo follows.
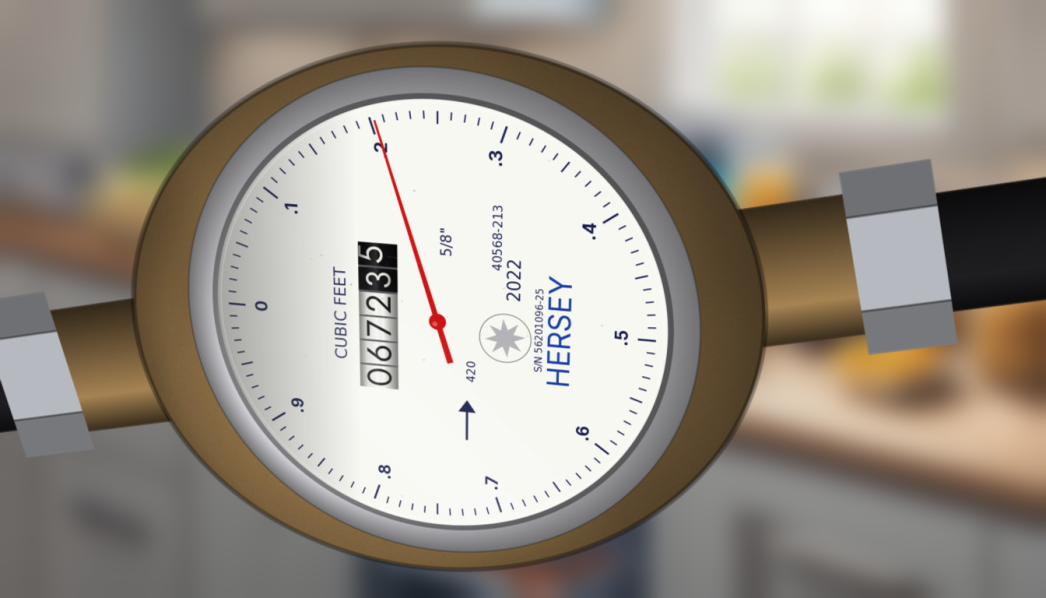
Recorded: 67235.20 (ft³)
